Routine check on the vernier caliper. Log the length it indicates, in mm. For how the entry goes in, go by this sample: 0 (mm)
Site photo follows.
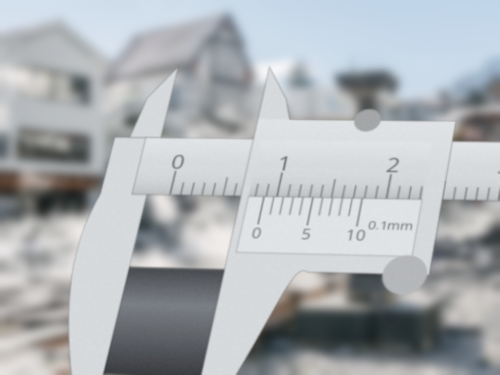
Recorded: 8.8 (mm)
